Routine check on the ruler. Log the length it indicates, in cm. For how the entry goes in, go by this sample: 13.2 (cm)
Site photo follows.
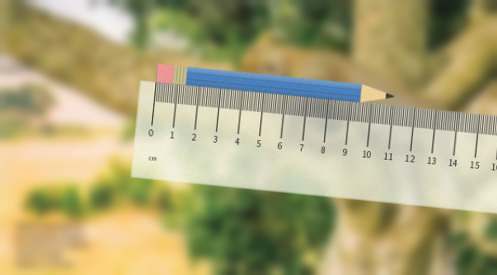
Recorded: 11 (cm)
